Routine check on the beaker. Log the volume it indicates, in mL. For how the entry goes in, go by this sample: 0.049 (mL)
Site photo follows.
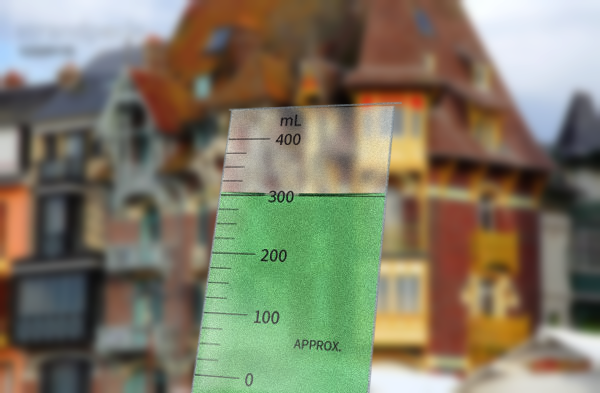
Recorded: 300 (mL)
